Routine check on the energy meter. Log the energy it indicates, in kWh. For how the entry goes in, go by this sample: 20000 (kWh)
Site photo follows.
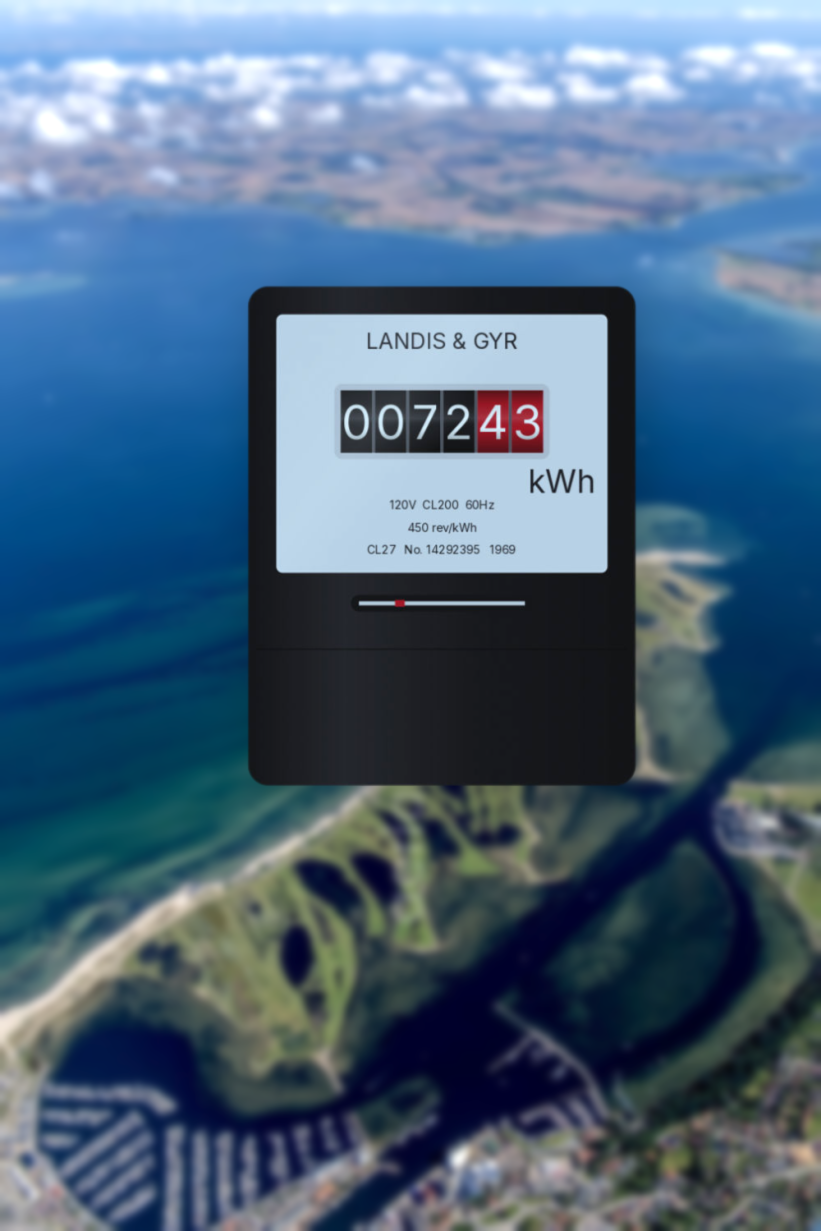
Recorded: 72.43 (kWh)
